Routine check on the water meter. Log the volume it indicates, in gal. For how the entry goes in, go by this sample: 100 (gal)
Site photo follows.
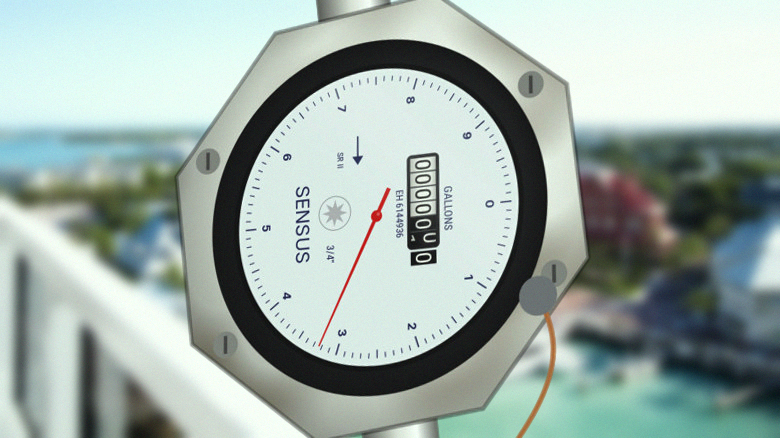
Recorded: 3.2 (gal)
